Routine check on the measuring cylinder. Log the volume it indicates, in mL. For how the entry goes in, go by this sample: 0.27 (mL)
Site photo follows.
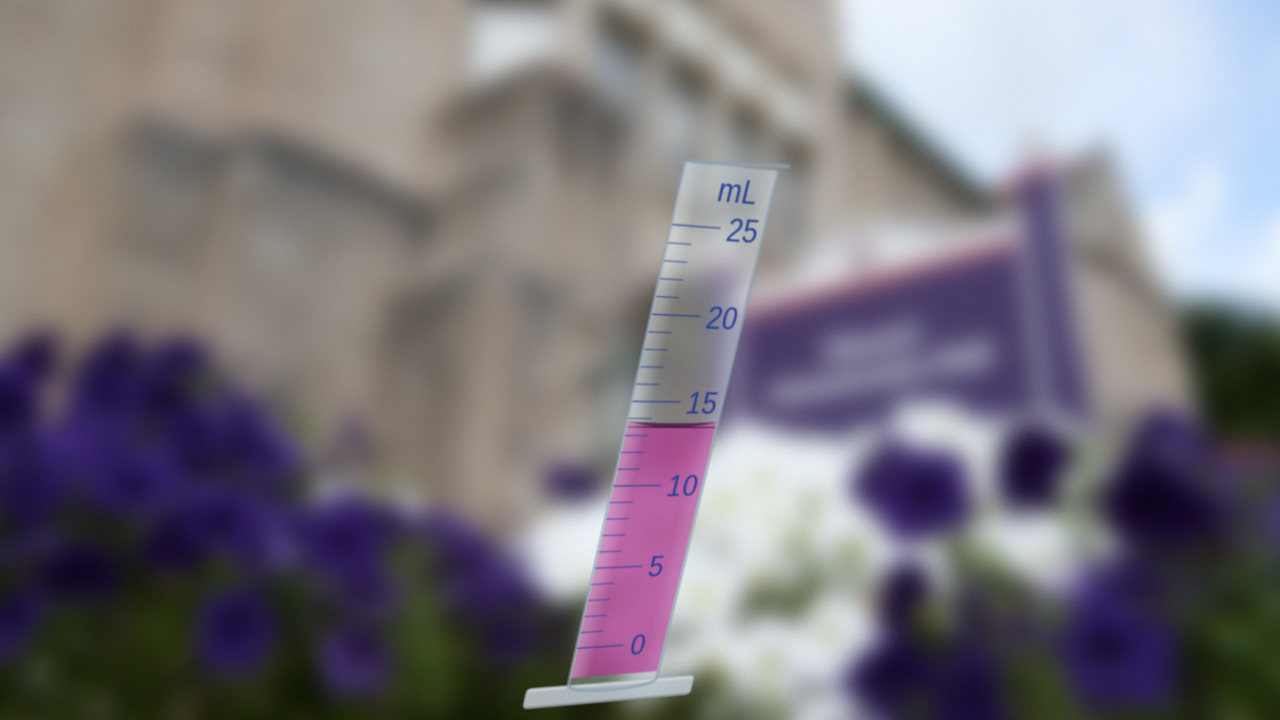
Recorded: 13.5 (mL)
